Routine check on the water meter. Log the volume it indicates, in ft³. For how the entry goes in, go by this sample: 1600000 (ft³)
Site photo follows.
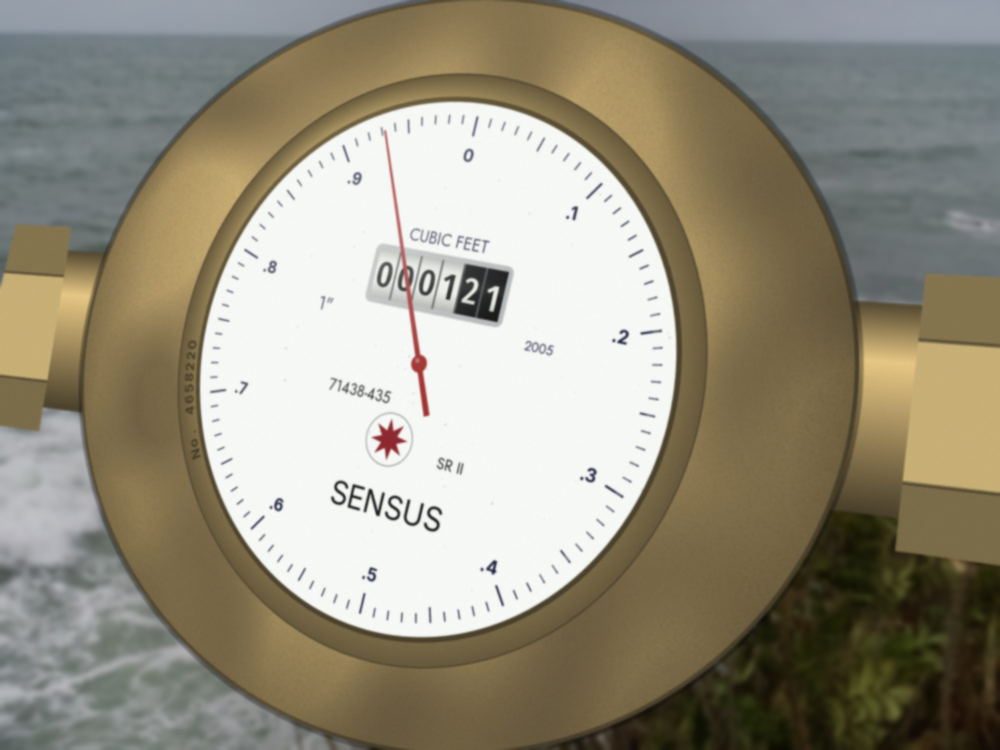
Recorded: 120.93 (ft³)
